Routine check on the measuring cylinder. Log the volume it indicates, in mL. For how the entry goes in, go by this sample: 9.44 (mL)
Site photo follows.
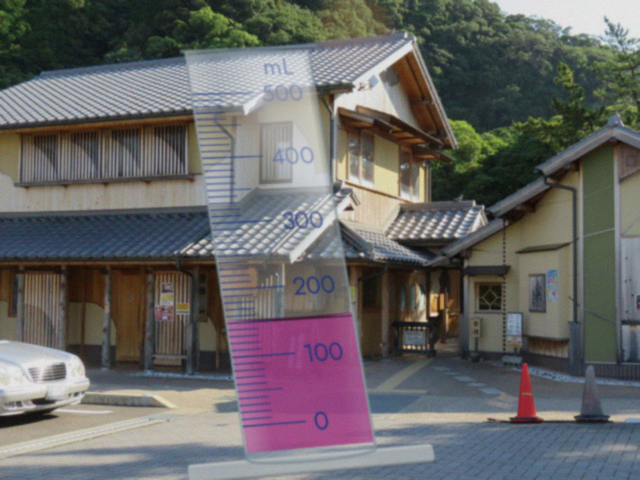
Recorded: 150 (mL)
